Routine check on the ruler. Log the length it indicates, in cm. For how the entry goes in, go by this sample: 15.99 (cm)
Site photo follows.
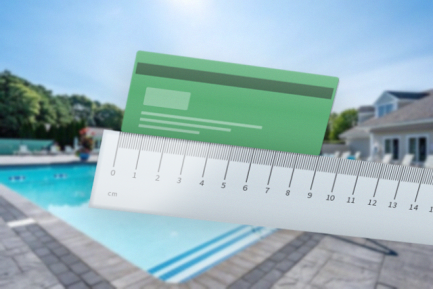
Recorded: 9 (cm)
